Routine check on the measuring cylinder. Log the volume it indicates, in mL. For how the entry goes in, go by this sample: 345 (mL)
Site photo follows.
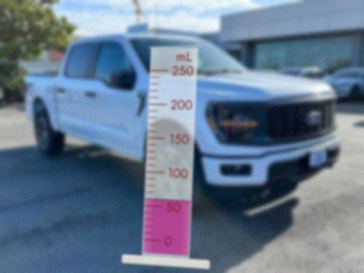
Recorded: 60 (mL)
